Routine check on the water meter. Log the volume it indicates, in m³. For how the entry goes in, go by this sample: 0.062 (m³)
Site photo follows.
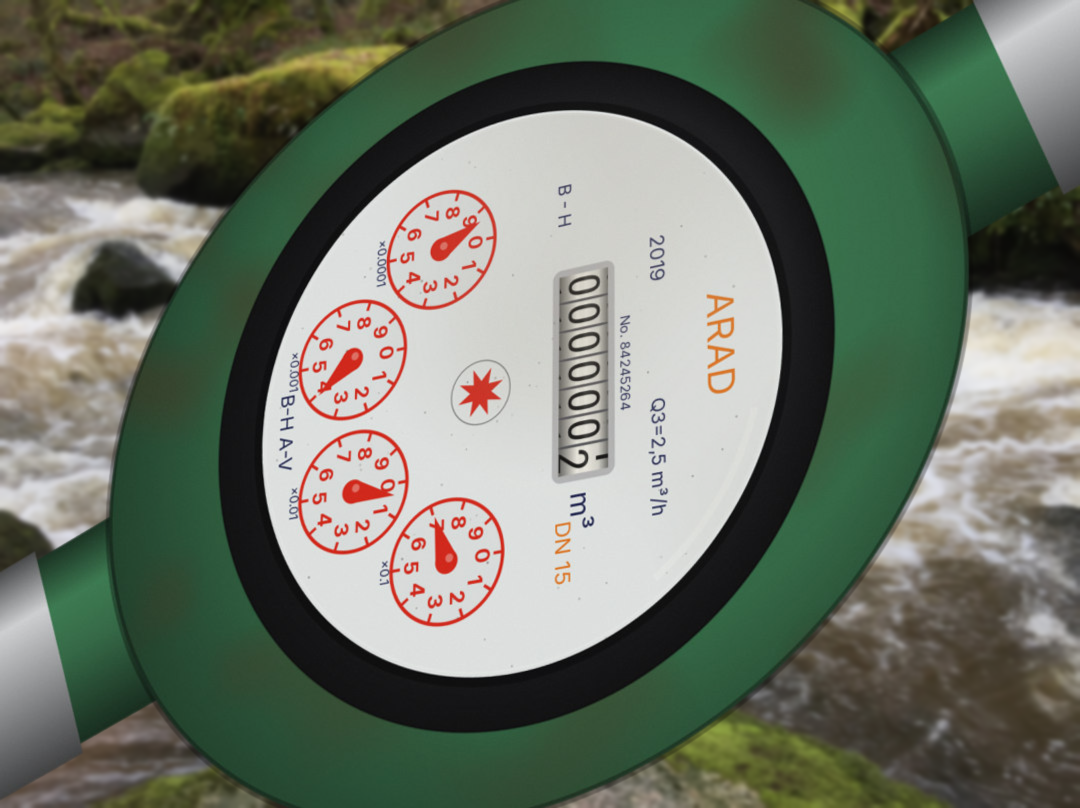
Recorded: 1.7039 (m³)
